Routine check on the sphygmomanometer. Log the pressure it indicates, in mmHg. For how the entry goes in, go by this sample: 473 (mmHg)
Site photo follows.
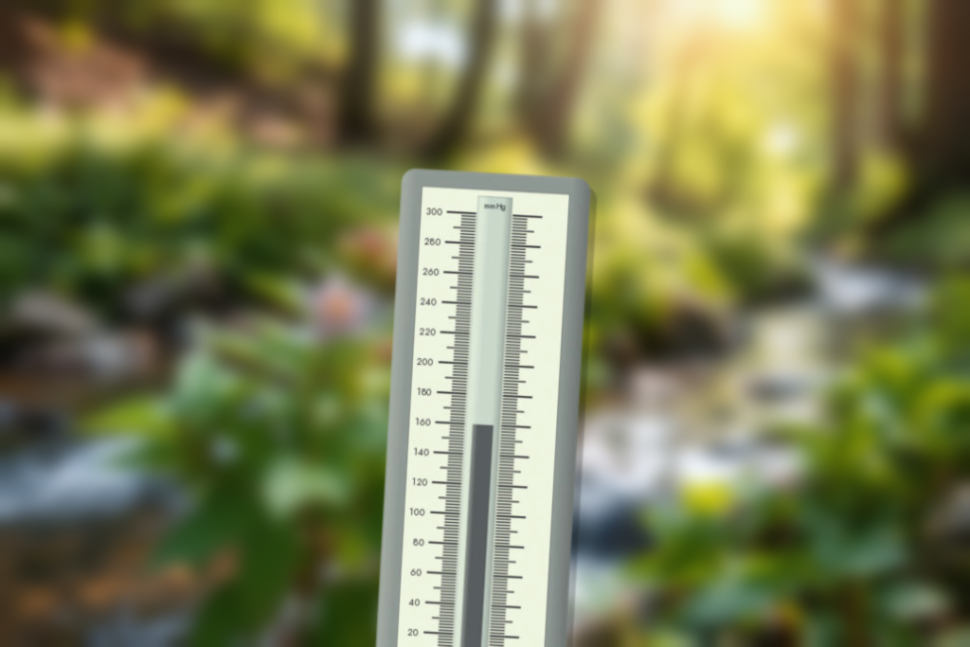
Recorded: 160 (mmHg)
